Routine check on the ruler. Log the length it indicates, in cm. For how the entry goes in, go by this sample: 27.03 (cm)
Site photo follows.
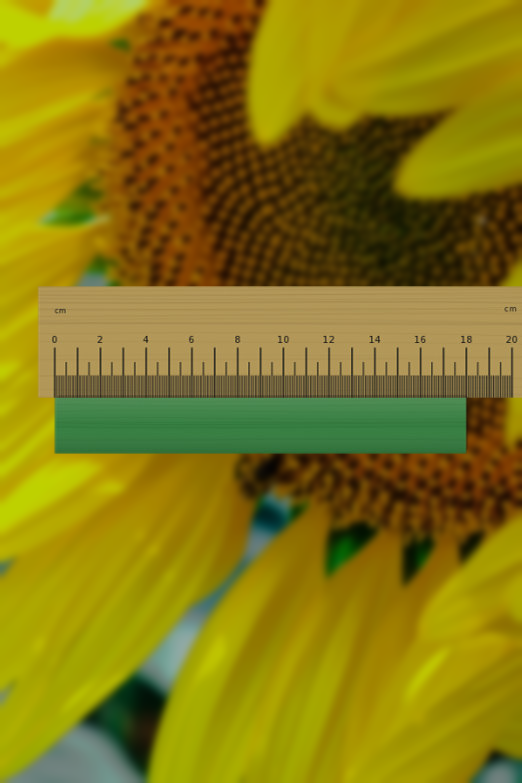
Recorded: 18 (cm)
